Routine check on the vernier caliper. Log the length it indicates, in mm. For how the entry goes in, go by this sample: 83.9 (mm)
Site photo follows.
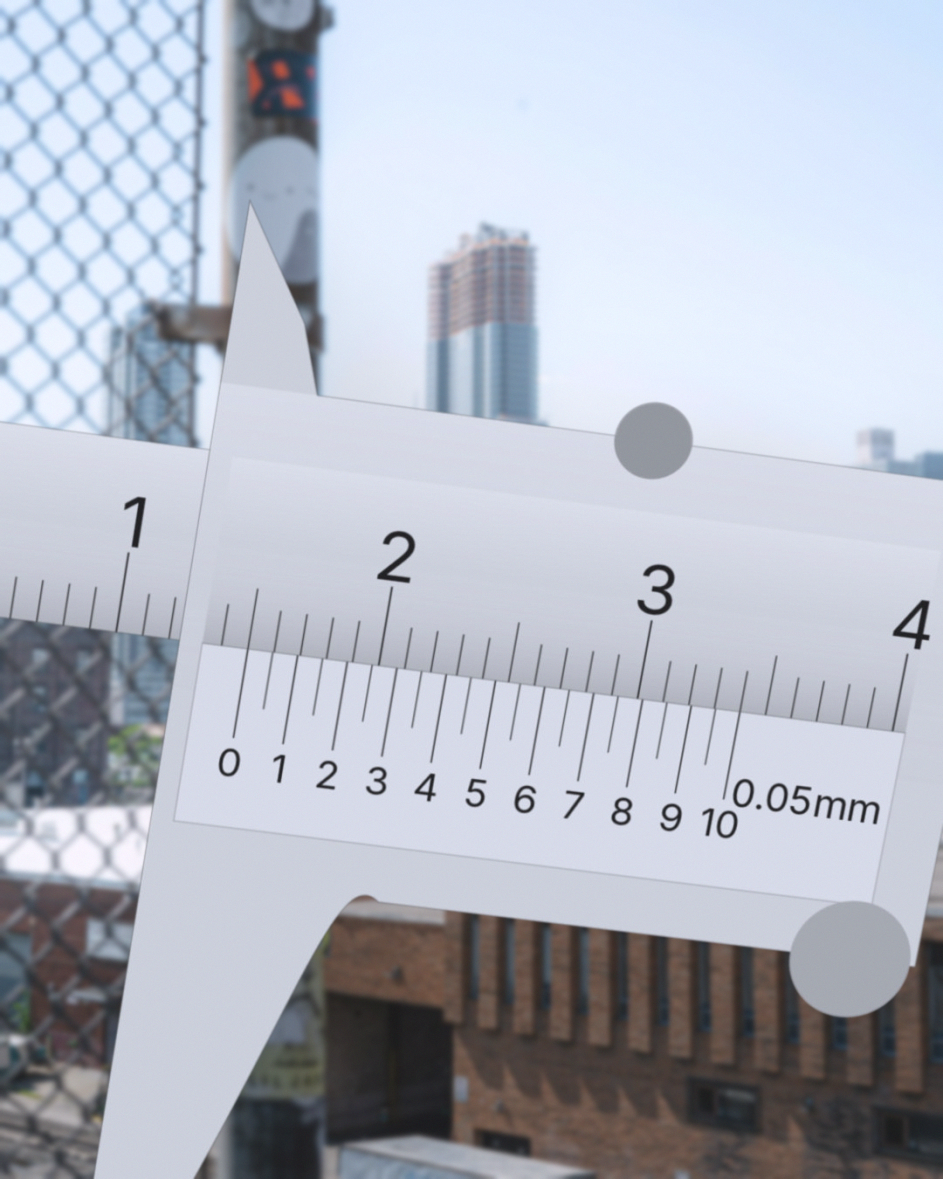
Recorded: 15.00 (mm)
